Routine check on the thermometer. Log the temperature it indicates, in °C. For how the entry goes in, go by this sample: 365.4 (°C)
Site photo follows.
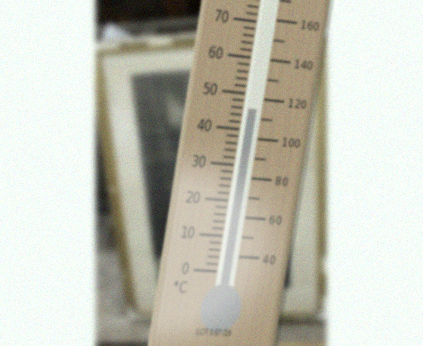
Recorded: 46 (°C)
